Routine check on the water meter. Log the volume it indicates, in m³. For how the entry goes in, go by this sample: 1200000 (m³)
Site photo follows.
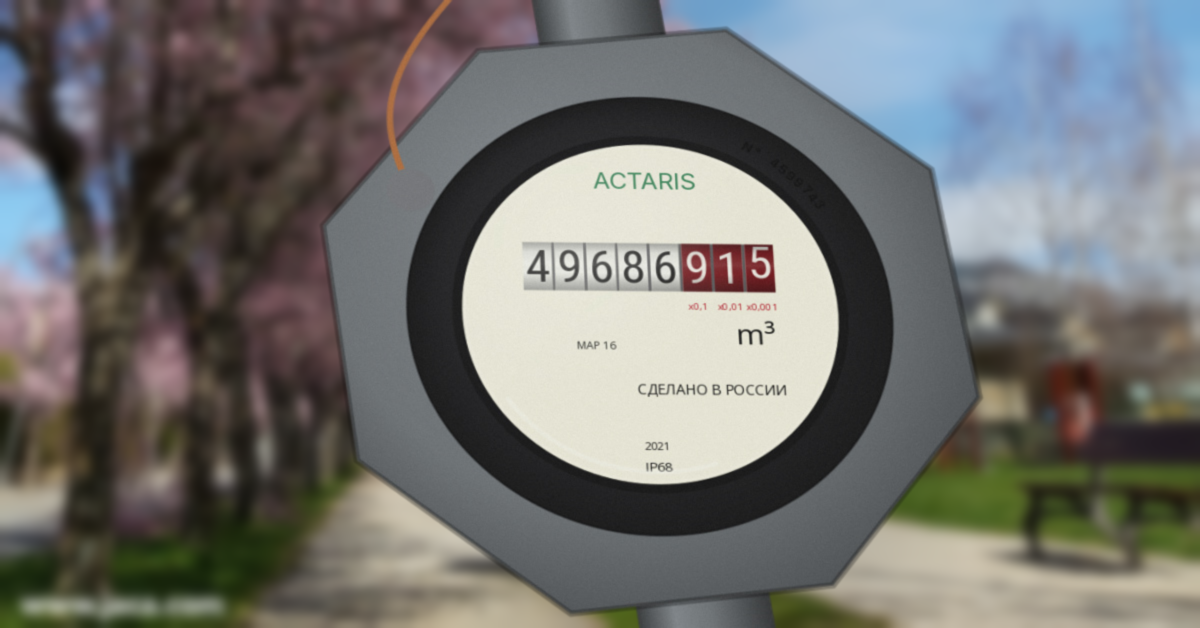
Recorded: 49686.915 (m³)
